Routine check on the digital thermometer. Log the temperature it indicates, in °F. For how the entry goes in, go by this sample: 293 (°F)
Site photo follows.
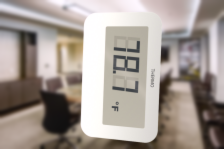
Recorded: 78.7 (°F)
